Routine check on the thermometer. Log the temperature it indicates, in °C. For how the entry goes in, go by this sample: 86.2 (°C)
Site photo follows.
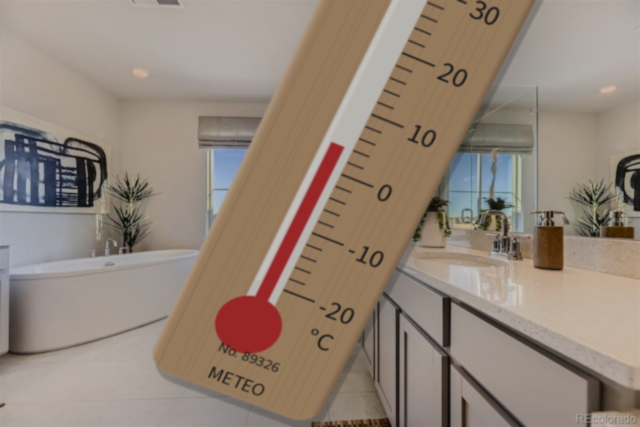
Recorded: 4 (°C)
